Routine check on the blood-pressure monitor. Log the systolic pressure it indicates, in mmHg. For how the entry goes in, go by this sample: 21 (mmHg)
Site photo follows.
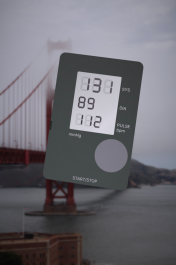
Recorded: 131 (mmHg)
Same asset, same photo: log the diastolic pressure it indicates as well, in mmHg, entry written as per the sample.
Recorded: 89 (mmHg)
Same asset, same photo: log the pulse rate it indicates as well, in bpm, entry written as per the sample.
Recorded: 112 (bpm)
